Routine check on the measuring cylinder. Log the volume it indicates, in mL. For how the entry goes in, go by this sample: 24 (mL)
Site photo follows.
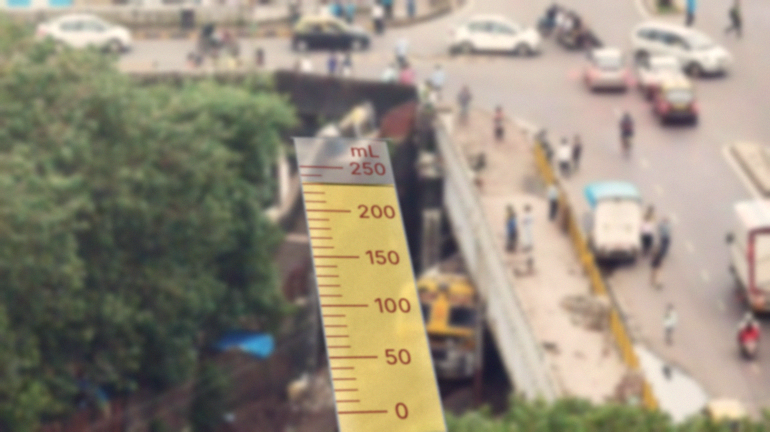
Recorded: 230 (mL)
